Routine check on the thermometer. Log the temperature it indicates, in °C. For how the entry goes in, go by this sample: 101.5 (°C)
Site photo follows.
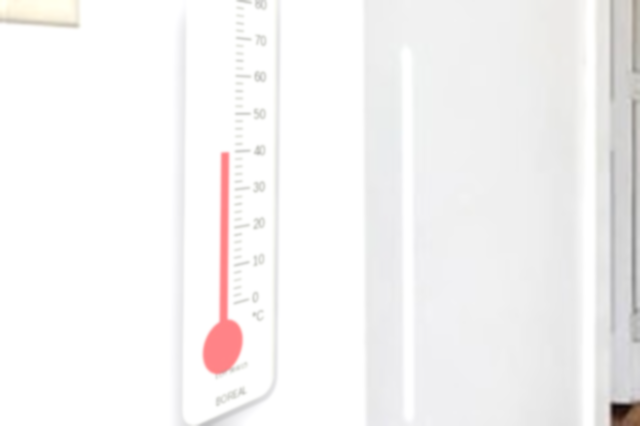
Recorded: 40 (°C)
